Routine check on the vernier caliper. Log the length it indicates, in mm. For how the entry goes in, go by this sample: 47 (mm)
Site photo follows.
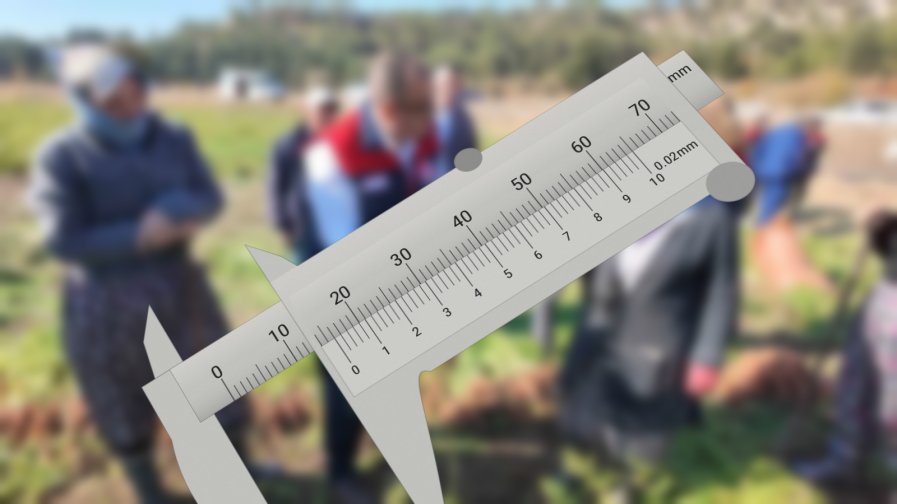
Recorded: 16.0 (mm)
